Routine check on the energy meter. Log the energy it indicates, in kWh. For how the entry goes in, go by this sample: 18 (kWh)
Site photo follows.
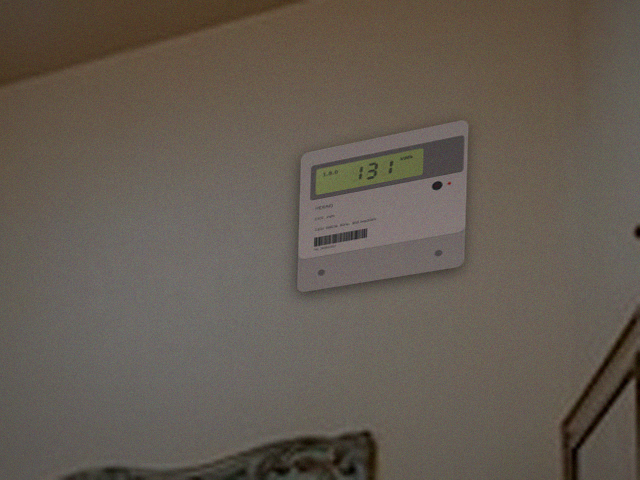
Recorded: 131 (kWh)
